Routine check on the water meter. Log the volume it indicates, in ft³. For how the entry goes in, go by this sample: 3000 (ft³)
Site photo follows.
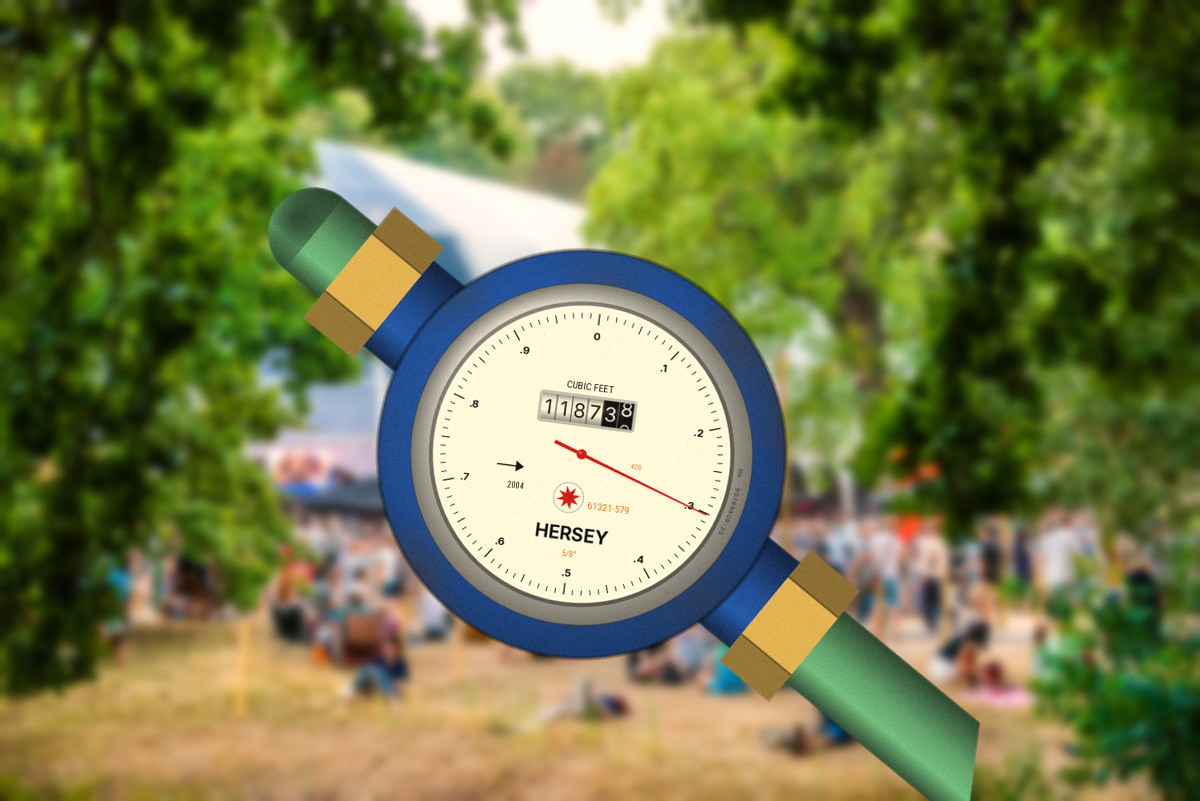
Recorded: 118738.30 (ft³)
